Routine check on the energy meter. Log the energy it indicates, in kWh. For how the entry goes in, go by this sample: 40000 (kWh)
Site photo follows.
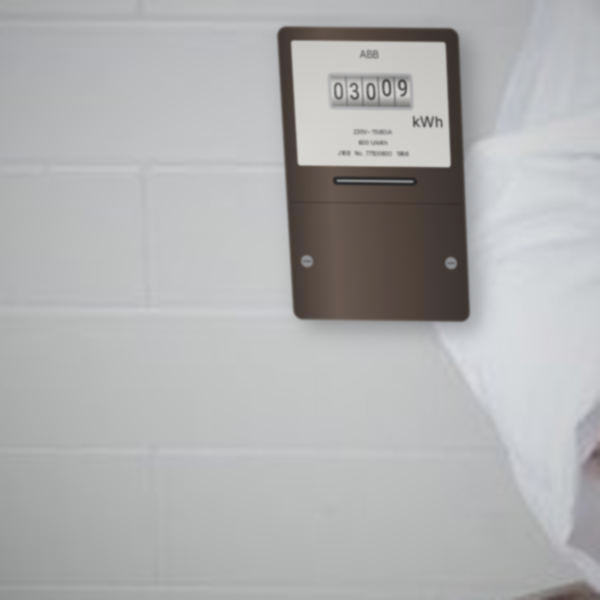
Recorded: 3009 (kWh)
